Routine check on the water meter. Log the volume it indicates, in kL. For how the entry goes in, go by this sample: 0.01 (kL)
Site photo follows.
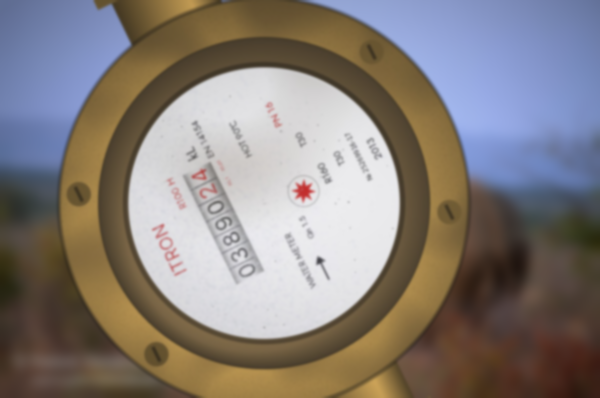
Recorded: 3890.24 (kL)
